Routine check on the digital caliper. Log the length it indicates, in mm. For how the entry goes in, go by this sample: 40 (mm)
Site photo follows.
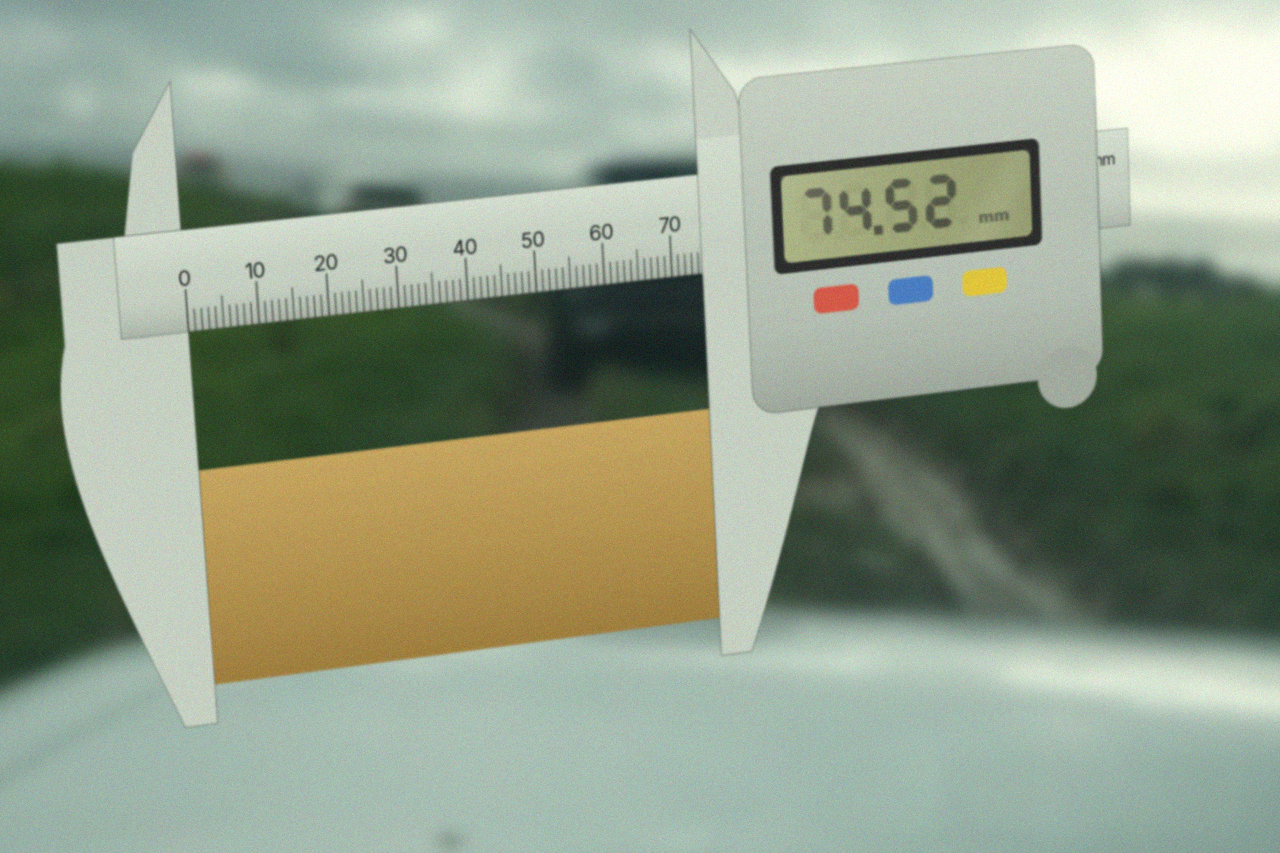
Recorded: 74.52 (mm)
